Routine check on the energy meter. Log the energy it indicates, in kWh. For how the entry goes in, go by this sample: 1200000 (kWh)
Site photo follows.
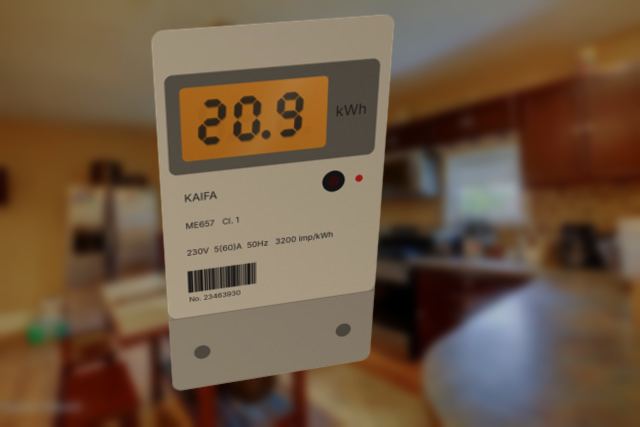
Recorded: 20.9 (kWh)
